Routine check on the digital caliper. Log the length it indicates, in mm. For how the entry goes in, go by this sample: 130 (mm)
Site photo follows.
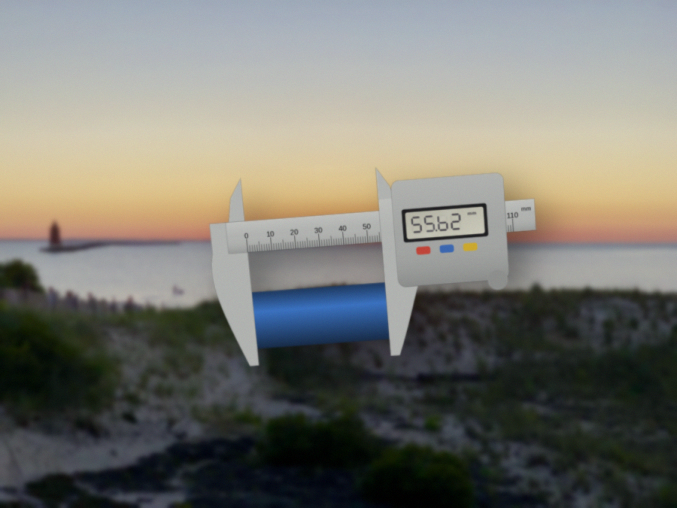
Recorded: 55.62 (mm)
